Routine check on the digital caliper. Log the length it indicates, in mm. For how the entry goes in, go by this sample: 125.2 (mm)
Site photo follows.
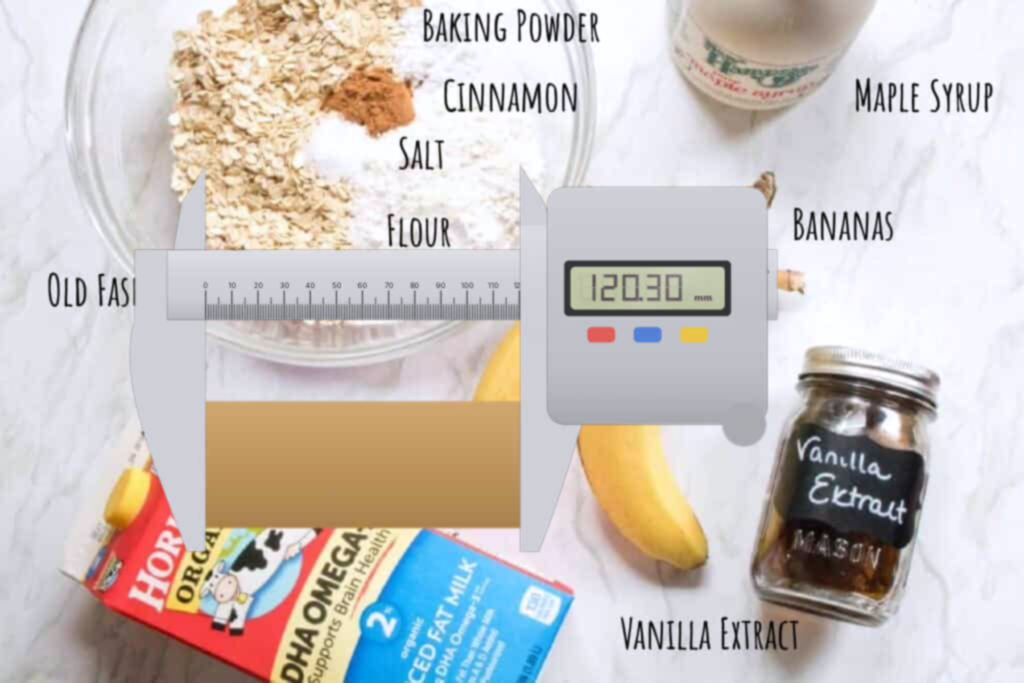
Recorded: 120.30 (mm)
